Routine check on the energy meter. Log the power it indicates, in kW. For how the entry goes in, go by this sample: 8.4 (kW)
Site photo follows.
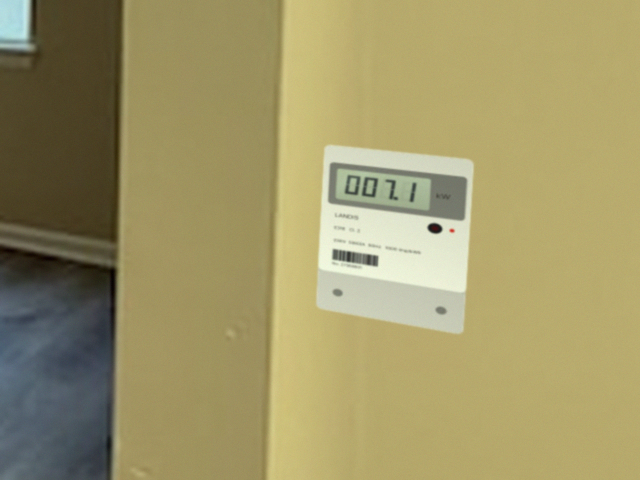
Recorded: 7.1 (kW)
